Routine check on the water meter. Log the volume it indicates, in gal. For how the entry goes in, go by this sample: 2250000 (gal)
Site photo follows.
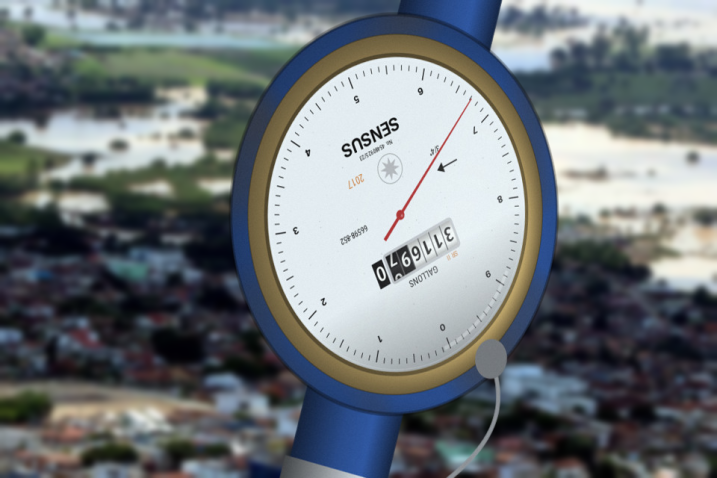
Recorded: 3116966.7 (gal)
